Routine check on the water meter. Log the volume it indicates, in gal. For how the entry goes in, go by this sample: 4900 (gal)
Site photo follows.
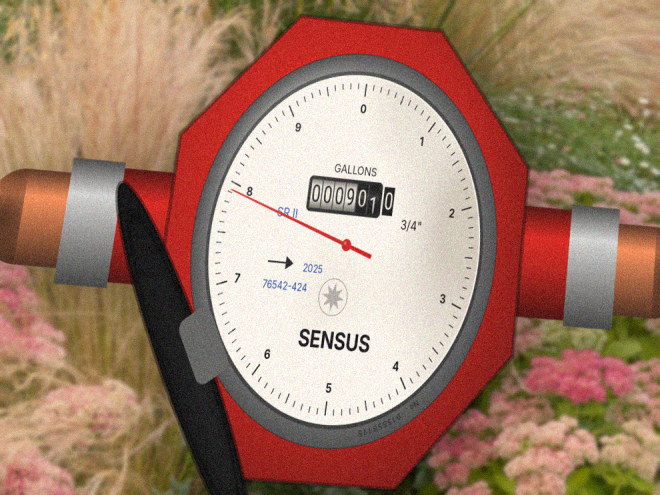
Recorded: 9007.9 (gal)
